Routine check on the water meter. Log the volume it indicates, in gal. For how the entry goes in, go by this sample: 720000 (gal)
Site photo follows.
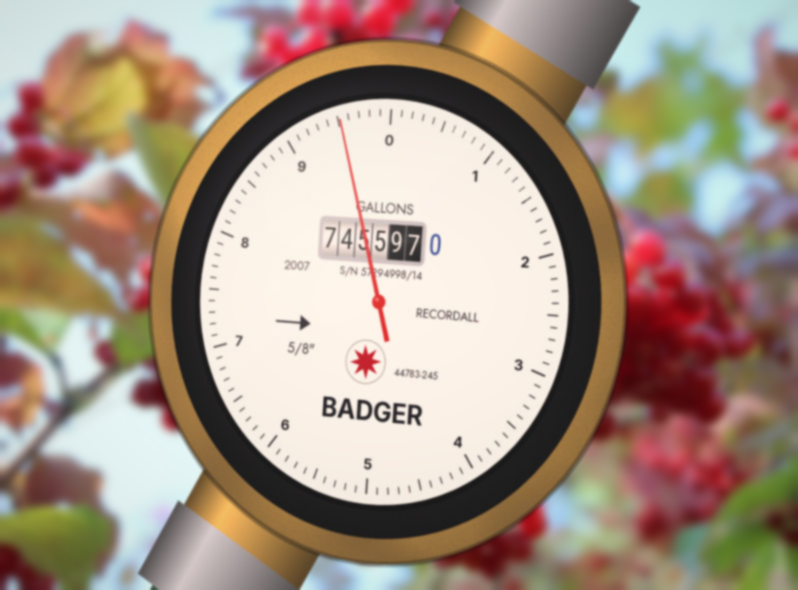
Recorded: 7455969.5 (gal)
